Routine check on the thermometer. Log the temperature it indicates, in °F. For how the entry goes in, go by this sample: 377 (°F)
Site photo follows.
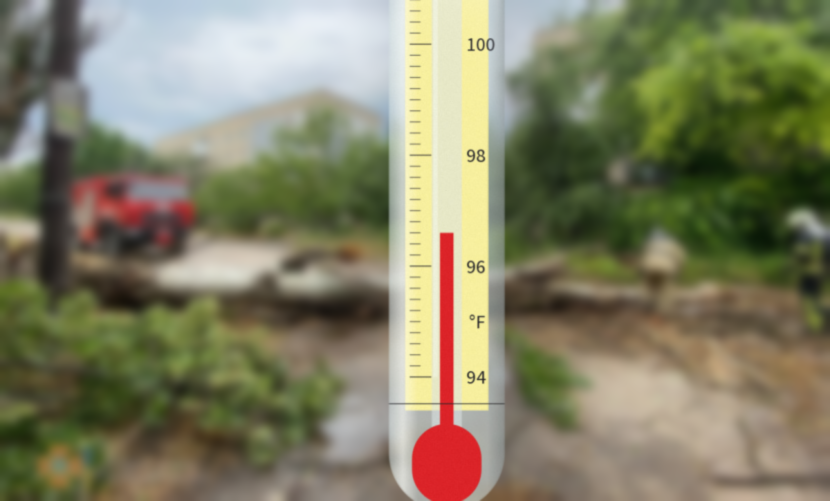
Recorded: 96.6 (°F)
